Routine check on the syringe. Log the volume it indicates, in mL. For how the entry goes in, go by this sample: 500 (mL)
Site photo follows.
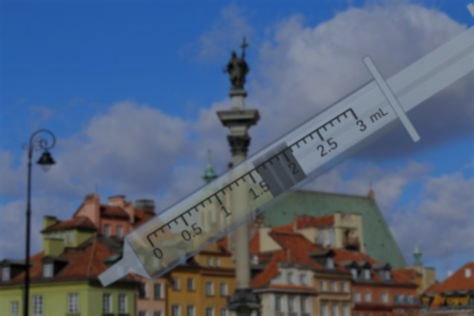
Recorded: 1.6 (mL)
